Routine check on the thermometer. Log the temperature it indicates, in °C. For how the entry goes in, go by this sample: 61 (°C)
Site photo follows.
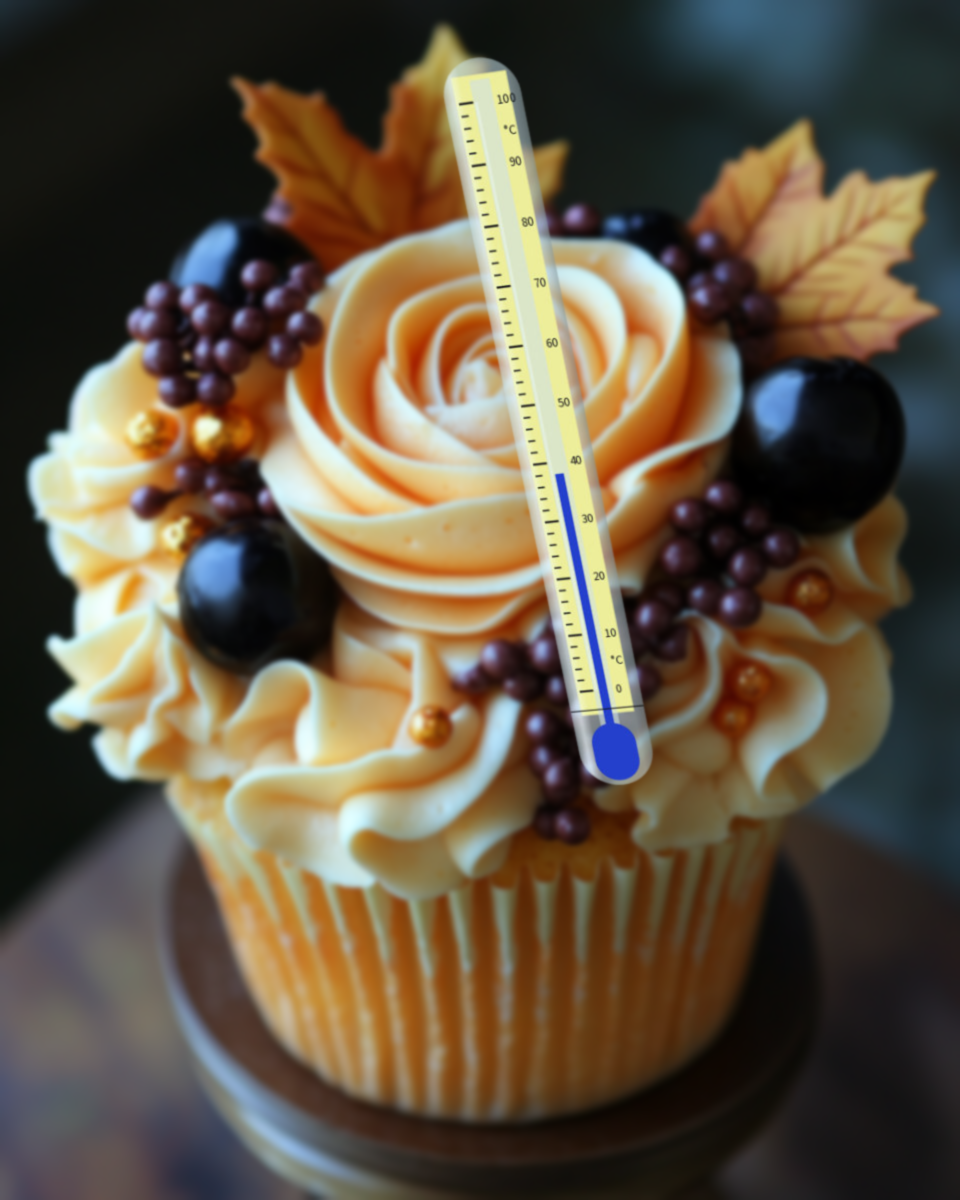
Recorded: 38 (°C)
